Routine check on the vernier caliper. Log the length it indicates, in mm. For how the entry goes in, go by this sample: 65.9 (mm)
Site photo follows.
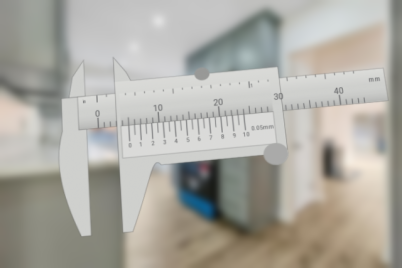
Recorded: 5.0 (mm)
